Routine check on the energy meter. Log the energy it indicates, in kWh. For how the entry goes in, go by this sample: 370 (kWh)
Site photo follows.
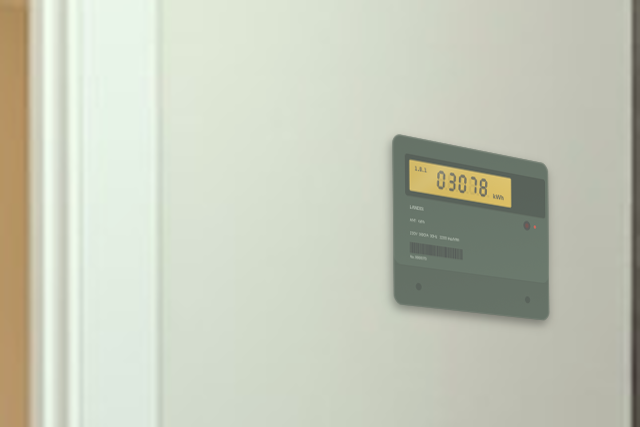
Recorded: 3078 (kWh)
